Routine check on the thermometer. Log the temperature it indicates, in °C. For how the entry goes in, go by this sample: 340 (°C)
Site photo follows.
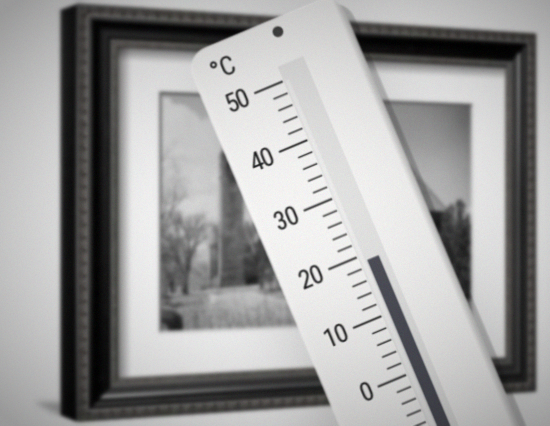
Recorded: 19 (°C)
